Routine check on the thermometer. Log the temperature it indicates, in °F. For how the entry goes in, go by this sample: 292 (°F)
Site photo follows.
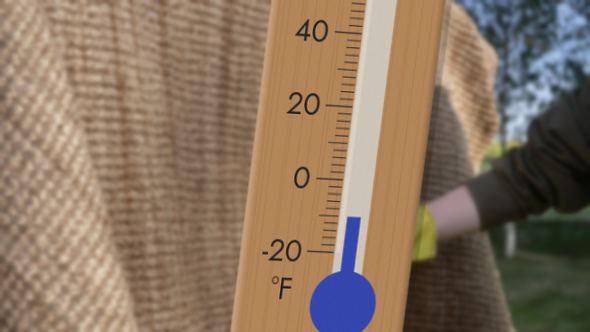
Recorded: -10 (°F)
